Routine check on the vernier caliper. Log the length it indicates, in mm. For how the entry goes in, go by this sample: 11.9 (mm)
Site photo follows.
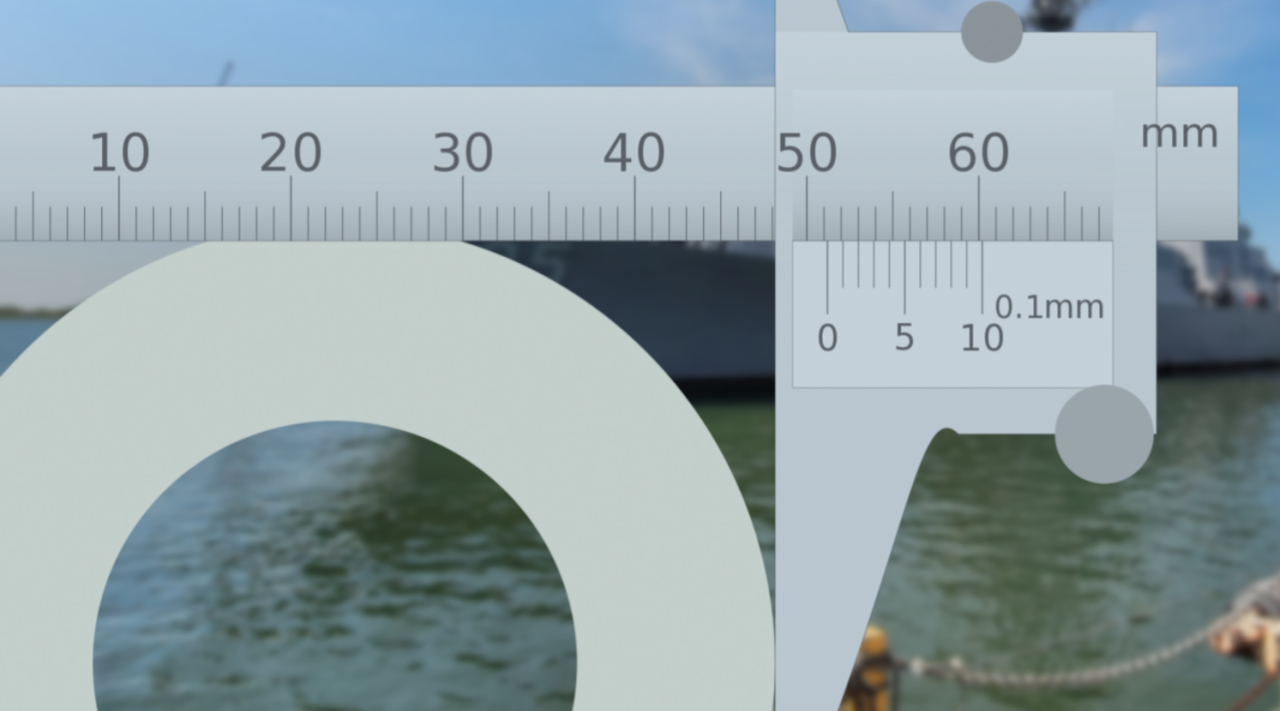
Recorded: 51.2 (mm)
